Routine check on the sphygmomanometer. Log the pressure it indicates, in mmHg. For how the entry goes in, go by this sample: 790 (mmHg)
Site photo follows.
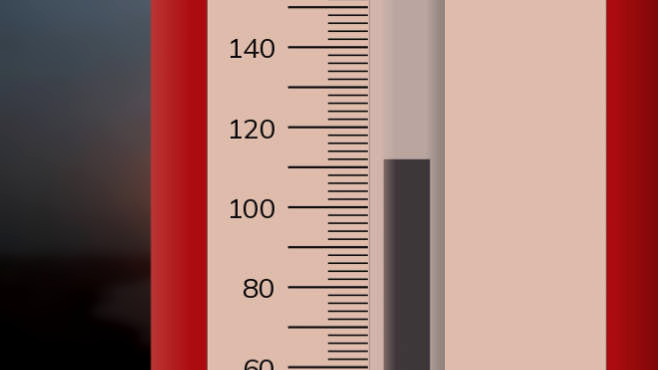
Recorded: 112 (mmHg)
